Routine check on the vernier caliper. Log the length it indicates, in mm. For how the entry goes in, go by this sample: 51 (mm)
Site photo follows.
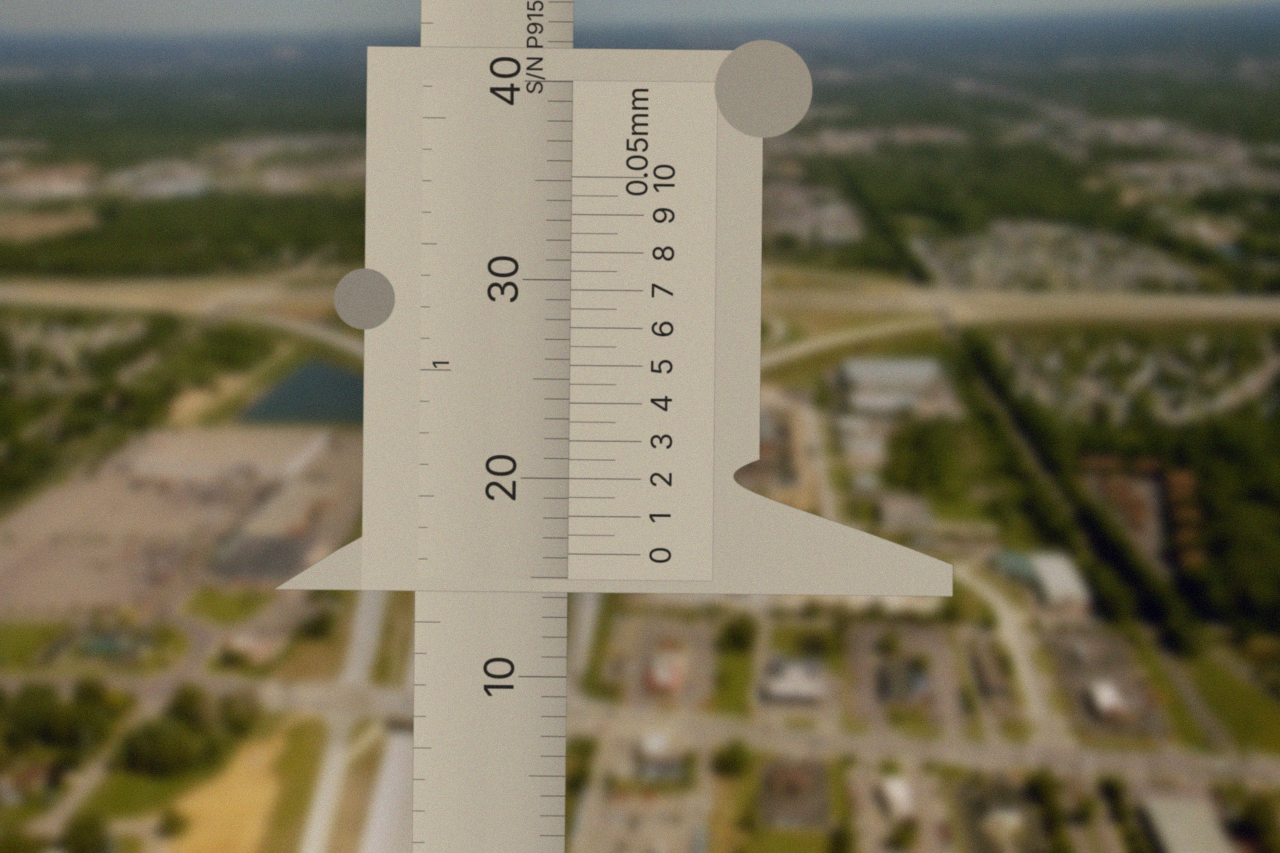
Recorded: 16.2 (mm)
